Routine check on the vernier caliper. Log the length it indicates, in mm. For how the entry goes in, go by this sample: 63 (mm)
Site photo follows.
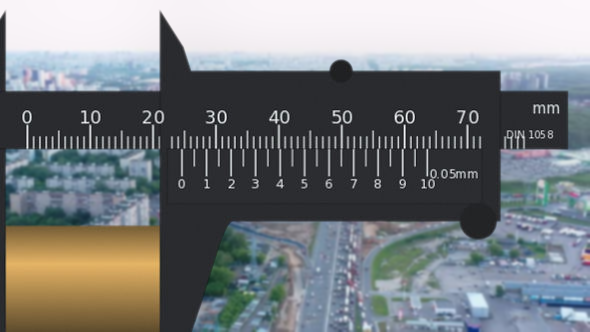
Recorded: 24.6 (mm)
